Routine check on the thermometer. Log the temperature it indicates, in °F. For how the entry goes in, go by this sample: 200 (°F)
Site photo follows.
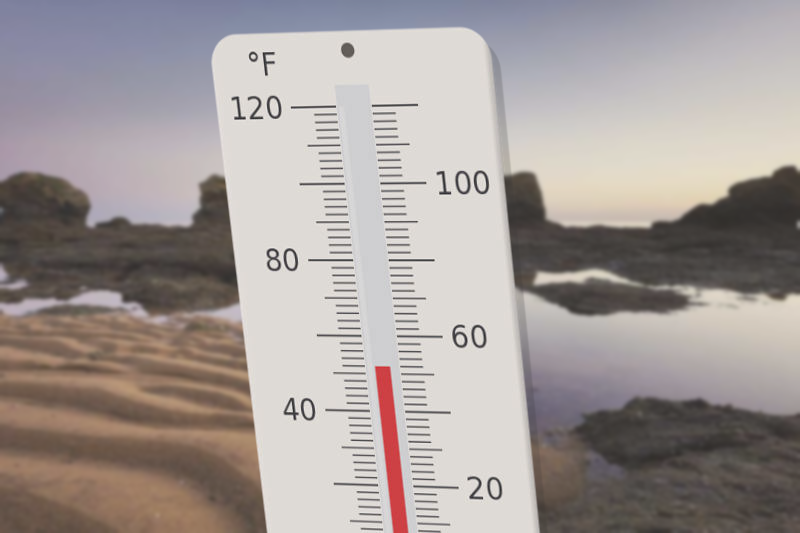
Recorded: 52 (°F)
